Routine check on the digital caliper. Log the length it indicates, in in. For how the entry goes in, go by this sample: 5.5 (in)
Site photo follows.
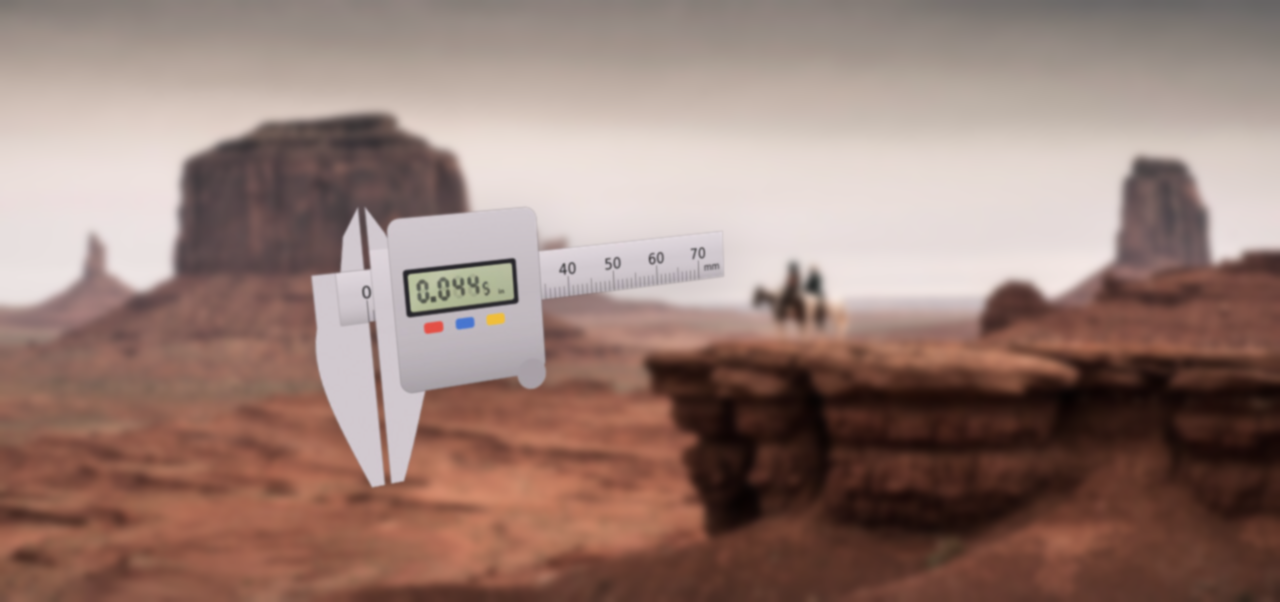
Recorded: 0.0445 (in)
